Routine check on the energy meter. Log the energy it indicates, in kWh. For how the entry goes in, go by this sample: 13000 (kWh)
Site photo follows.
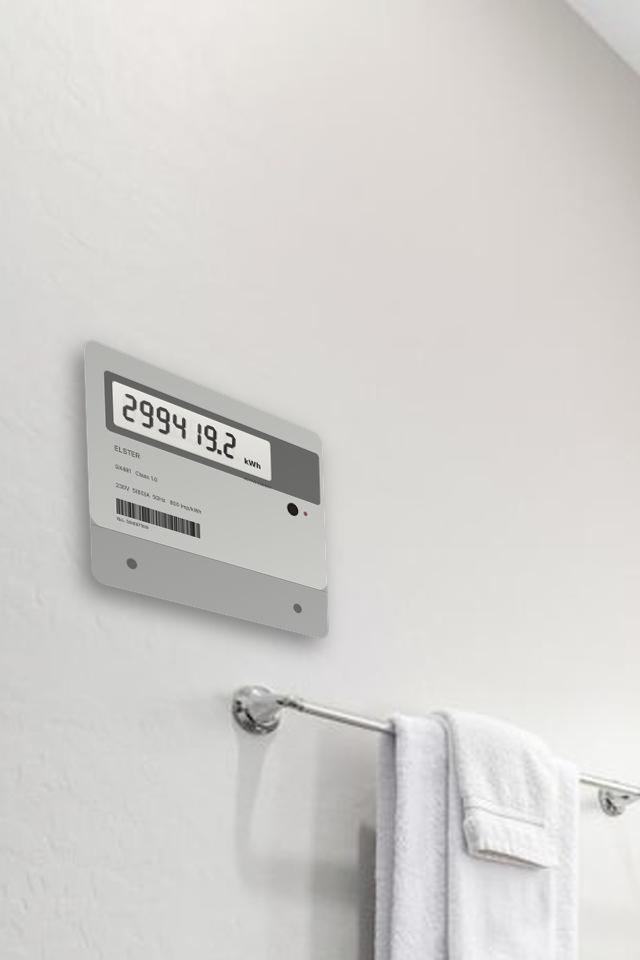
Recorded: 299419.2 (kWh)
